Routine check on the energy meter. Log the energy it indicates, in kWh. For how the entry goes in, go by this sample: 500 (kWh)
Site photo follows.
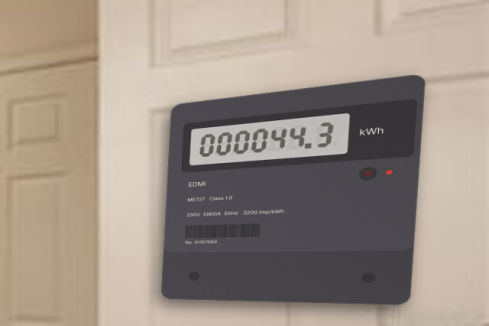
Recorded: 44.3 (kWh)
